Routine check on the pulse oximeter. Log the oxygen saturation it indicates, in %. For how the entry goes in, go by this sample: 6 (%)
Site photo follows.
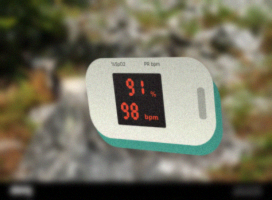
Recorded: 91 (%)
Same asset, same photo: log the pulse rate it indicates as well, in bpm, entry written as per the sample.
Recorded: 98 (bpm)
